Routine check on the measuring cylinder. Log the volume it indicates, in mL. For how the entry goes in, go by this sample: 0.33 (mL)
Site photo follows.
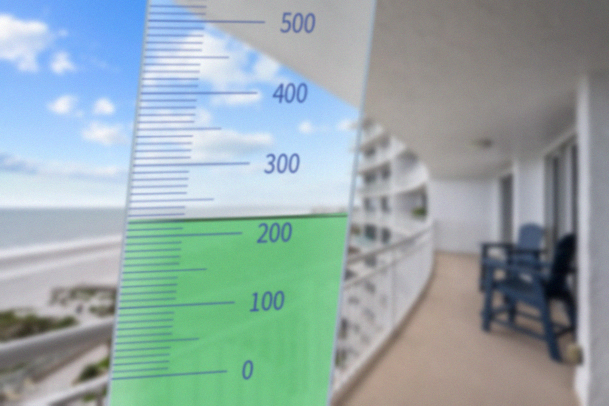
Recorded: 220 (mL)
